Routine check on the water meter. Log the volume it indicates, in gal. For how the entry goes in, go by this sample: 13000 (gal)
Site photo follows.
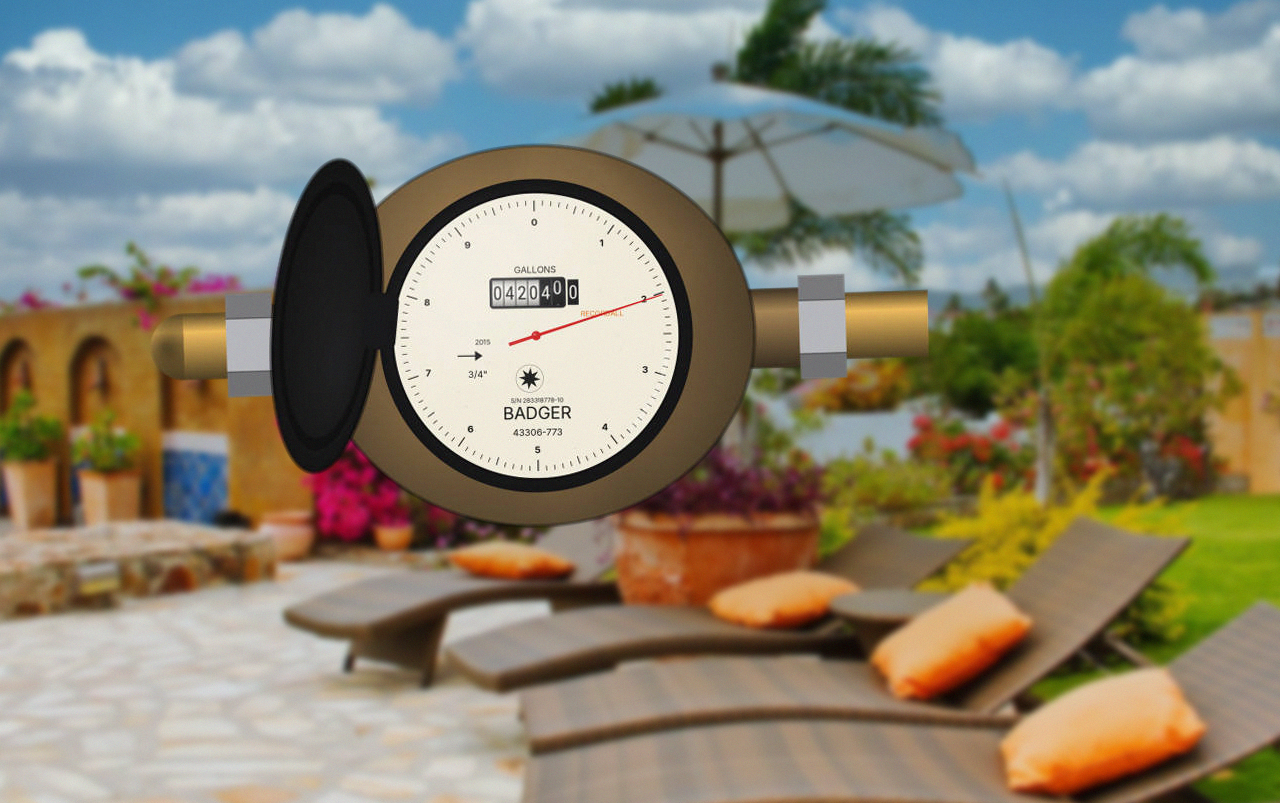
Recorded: 420402.0 (gal)
